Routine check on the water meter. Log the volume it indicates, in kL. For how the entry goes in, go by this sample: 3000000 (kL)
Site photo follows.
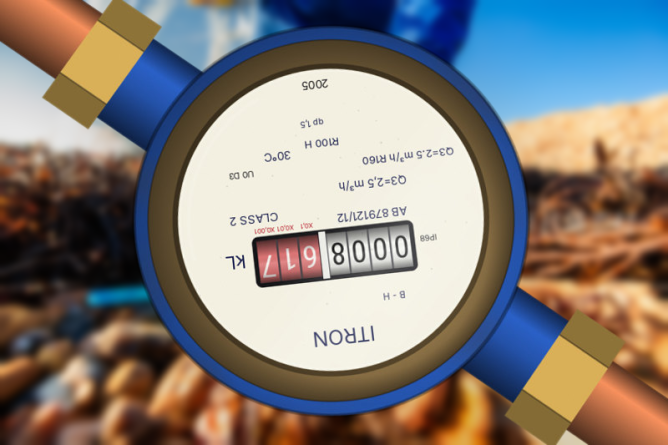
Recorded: 8.617 (kL)
